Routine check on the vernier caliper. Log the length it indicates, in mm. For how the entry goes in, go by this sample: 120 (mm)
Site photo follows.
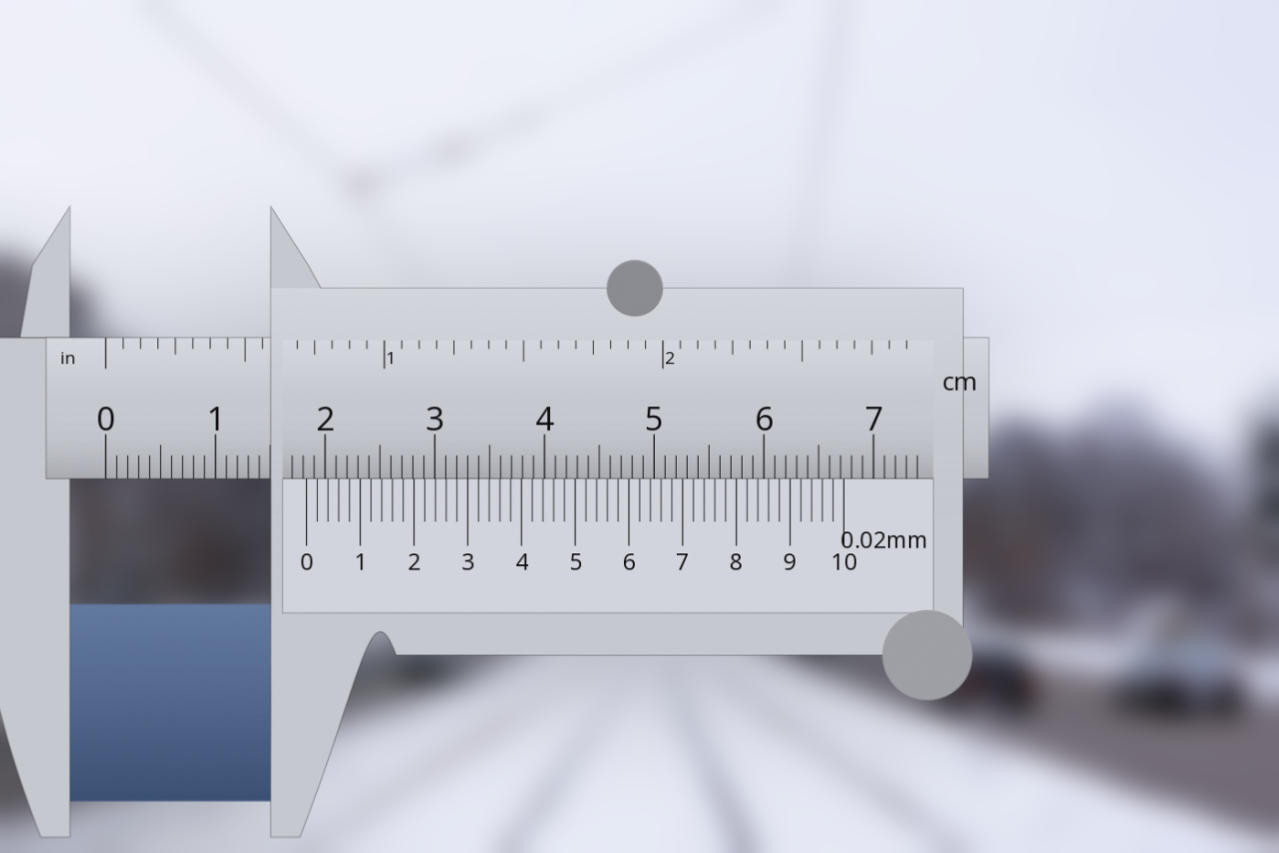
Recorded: 18.3 (mm)
